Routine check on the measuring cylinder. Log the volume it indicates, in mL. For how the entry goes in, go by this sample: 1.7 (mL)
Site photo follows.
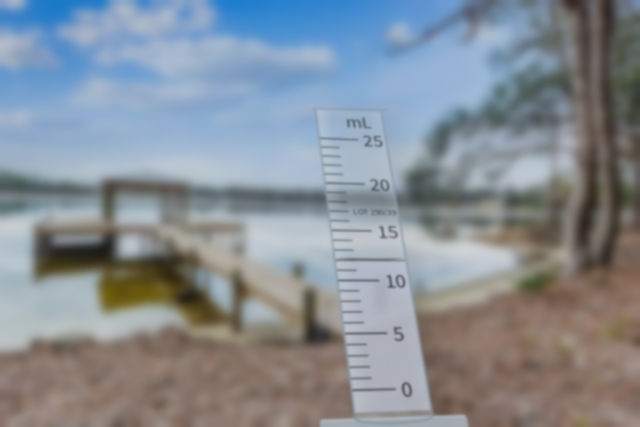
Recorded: 12 (mL)
